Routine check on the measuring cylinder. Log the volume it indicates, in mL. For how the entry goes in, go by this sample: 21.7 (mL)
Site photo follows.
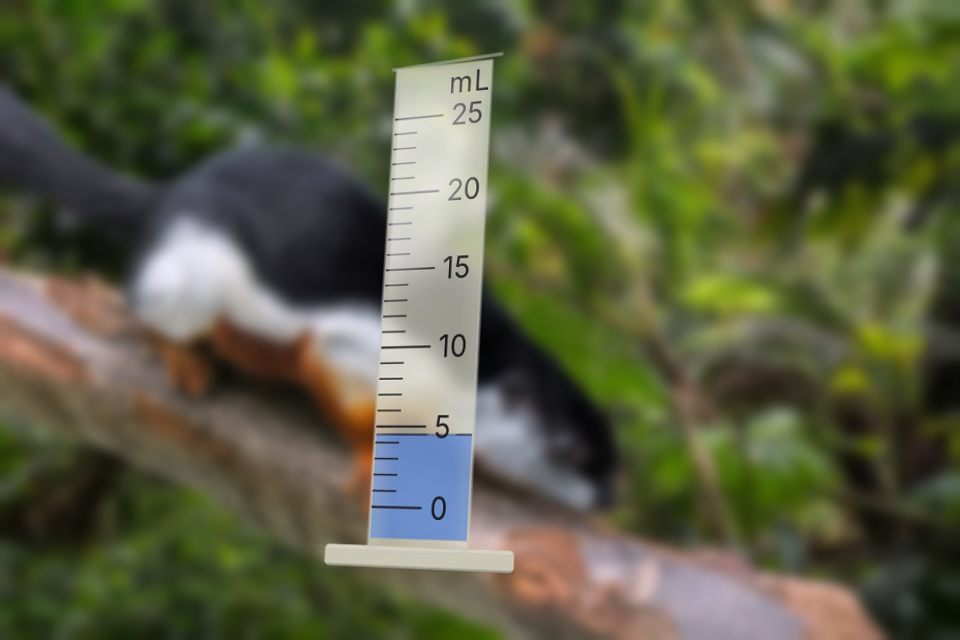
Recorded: 4.5 (mL)
